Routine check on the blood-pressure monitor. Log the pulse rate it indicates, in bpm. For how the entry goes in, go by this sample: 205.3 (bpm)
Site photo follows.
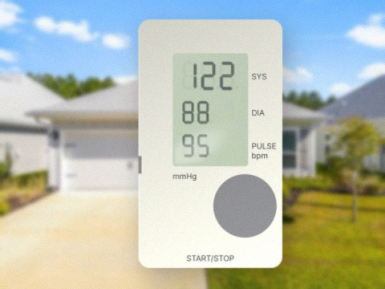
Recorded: 95 (bpm)
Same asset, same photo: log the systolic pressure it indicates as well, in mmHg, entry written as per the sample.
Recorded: 122 (mmHg)
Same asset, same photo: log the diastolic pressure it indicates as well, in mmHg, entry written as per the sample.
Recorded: 88 (mmHg)
